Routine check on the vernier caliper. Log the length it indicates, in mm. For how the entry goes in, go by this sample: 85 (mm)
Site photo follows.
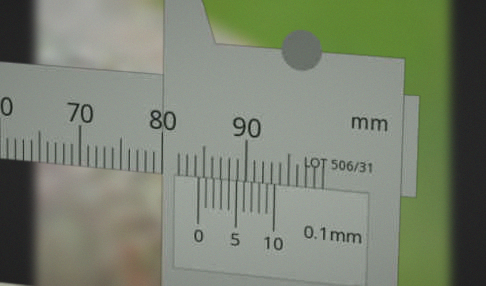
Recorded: 84.4 (mm)
